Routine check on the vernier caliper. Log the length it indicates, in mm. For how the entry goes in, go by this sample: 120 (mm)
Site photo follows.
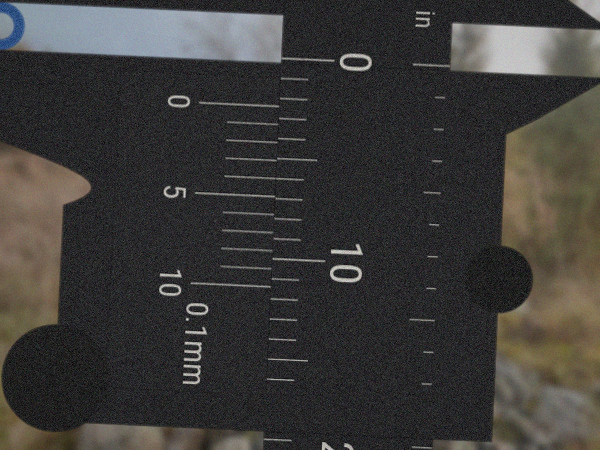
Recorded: 2.4 (mm)
